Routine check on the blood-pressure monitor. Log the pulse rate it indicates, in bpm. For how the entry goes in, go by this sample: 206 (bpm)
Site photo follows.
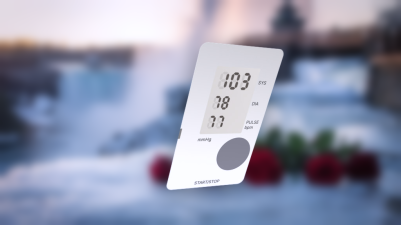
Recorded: 77 (bpm)
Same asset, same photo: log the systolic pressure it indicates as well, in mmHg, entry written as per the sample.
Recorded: 103 (mmHg)
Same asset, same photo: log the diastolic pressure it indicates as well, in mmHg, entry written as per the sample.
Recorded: 78 (mmHg)
